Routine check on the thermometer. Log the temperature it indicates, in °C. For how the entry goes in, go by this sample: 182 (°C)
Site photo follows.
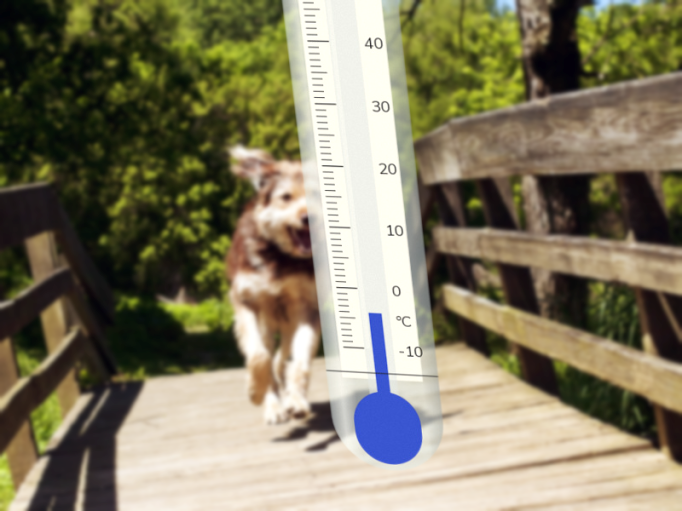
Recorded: -4 (°C)
